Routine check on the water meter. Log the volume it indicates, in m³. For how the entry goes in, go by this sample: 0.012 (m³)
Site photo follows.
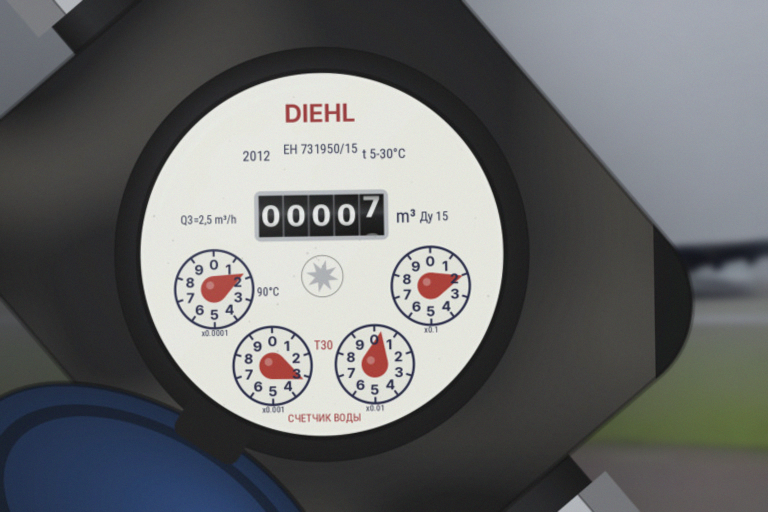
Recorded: 7.2031 (m³)
